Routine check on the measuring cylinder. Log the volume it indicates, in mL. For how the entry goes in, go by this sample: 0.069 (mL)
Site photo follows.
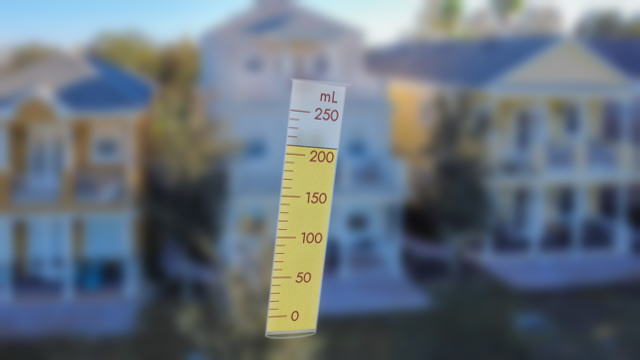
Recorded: 210 (mL)
